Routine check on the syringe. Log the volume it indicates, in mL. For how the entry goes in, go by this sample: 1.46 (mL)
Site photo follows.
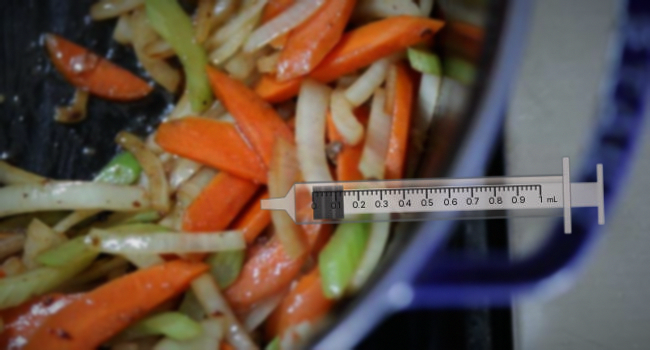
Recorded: 0 (mL)
